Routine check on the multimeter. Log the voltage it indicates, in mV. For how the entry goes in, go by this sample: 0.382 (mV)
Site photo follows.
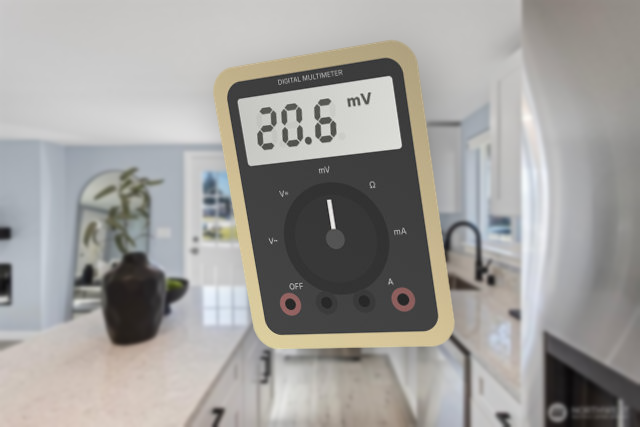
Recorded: 20.6 (mV)
